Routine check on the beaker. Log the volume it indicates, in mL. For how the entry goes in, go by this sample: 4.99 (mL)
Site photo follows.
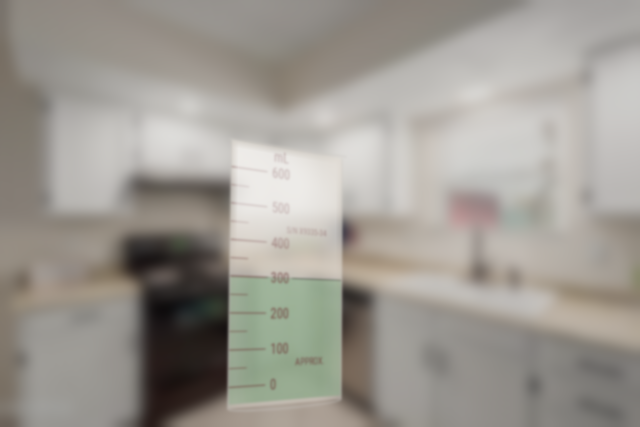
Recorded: 300 (mL)
